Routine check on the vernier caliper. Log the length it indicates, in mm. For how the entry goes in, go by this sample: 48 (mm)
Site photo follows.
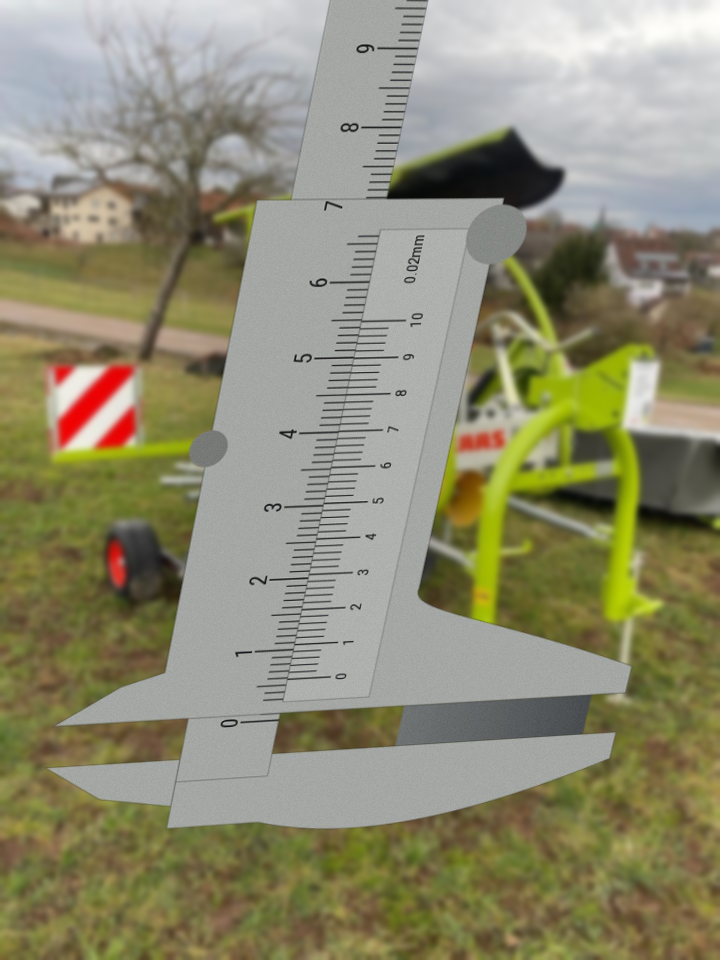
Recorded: 5.8 (mm)
